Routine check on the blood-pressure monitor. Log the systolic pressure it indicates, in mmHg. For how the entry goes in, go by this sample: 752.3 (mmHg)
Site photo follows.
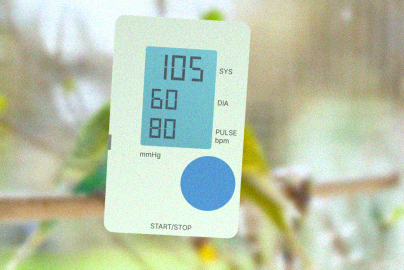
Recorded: 105 (mmHg)
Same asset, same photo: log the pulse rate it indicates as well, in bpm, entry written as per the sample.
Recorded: 80 (bpm)
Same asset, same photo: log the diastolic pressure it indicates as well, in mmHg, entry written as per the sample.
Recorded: 60 (mmHg)
